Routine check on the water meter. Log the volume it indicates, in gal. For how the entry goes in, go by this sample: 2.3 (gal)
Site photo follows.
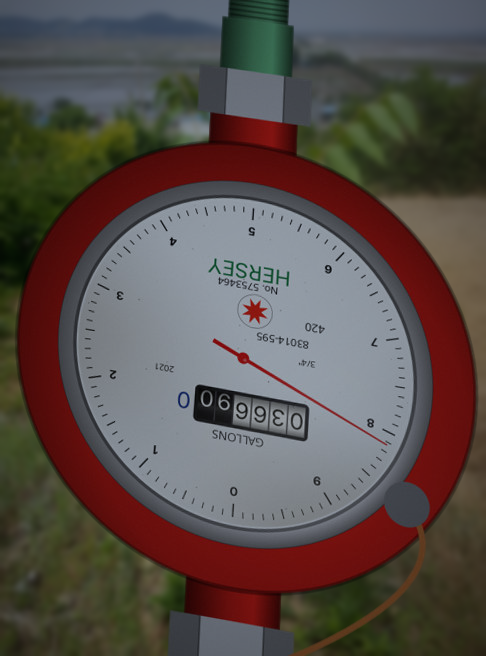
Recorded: 366898.1 (gal)
